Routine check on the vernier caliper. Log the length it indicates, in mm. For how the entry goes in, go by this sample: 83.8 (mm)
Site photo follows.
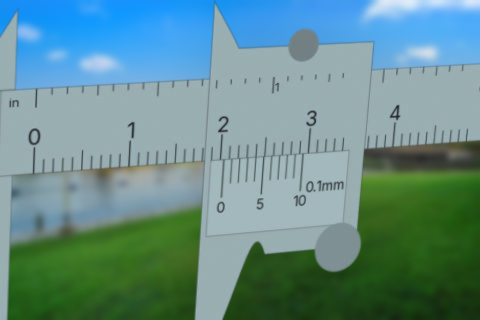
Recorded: 20.4 (mm)
